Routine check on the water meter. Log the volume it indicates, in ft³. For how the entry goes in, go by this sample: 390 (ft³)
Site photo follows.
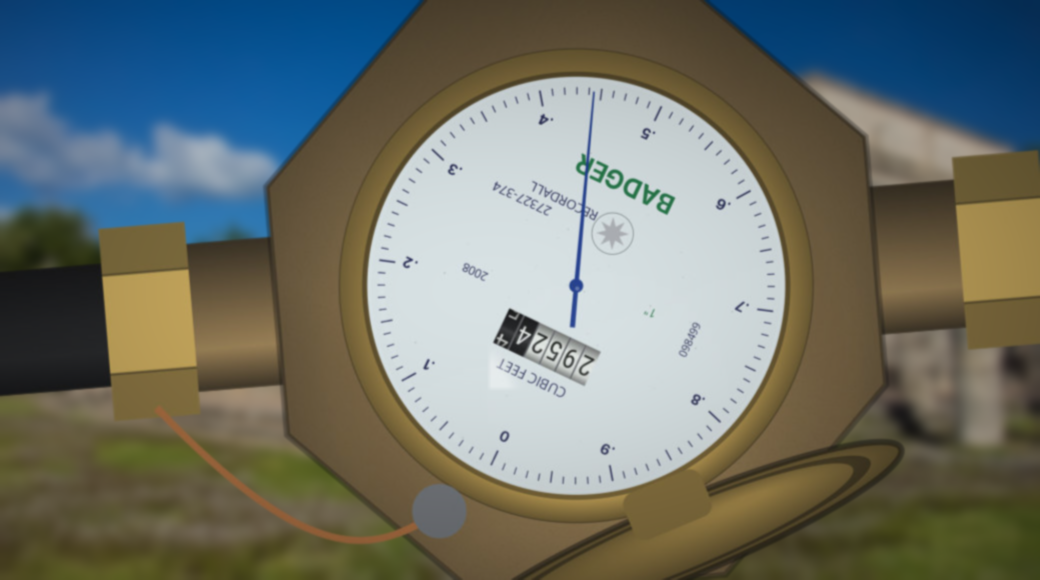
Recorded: 295244.44 (ft³)
